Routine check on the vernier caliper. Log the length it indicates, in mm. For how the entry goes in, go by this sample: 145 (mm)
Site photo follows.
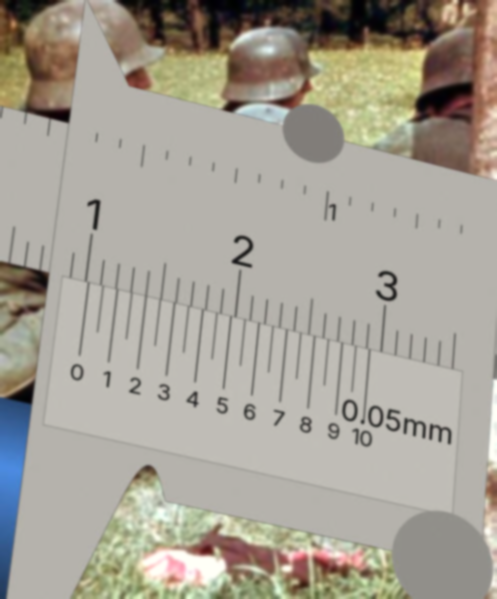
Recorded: 10.2 (mm)
